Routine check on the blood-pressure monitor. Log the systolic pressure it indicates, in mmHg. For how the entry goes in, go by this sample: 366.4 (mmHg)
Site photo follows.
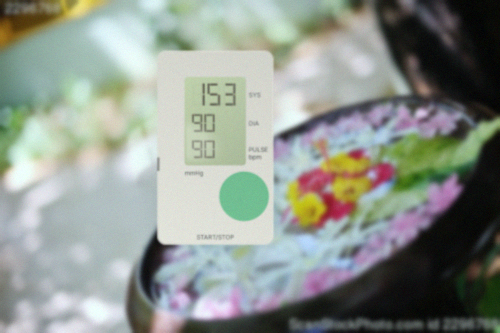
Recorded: 153 (mmHg)
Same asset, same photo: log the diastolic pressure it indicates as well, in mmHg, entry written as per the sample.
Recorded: 90 (mmHg)
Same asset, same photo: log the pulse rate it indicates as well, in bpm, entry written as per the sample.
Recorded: 90 (bpm)
